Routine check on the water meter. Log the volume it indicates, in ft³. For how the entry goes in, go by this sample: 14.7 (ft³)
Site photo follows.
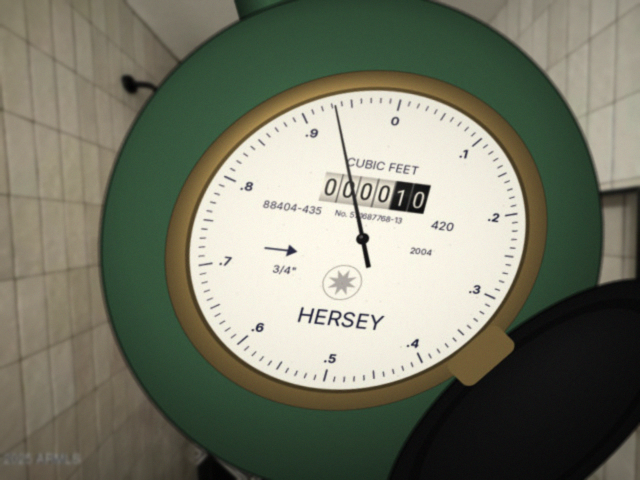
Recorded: 9.93 (ft³)
